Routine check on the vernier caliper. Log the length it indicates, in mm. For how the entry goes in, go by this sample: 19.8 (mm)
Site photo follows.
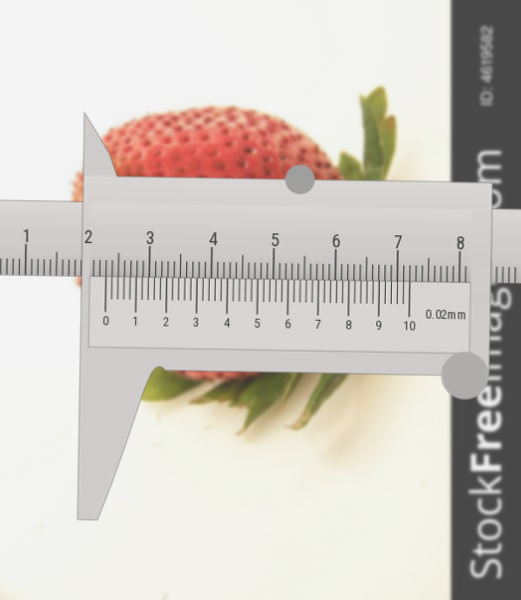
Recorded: 23.0 (mm)
